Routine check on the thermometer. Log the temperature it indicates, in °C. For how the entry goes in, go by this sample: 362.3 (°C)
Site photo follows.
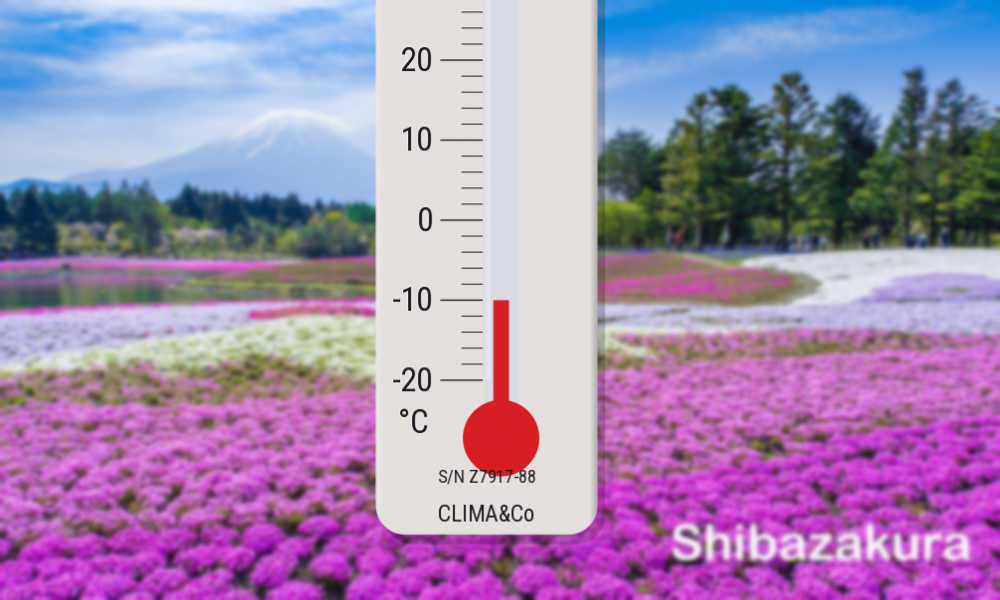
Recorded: -10 (°C)
